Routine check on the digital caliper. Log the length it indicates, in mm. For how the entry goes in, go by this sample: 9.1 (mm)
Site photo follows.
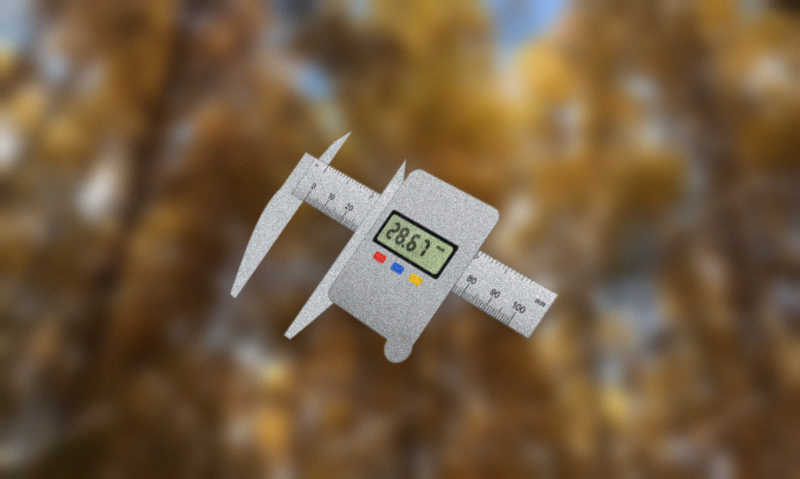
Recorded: 28.67 (mm)
